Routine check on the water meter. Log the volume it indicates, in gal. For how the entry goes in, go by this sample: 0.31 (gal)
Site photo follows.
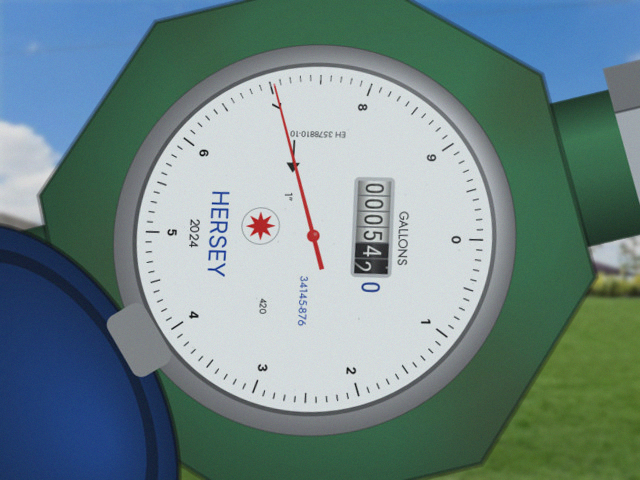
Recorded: 5417.0 (gal)
